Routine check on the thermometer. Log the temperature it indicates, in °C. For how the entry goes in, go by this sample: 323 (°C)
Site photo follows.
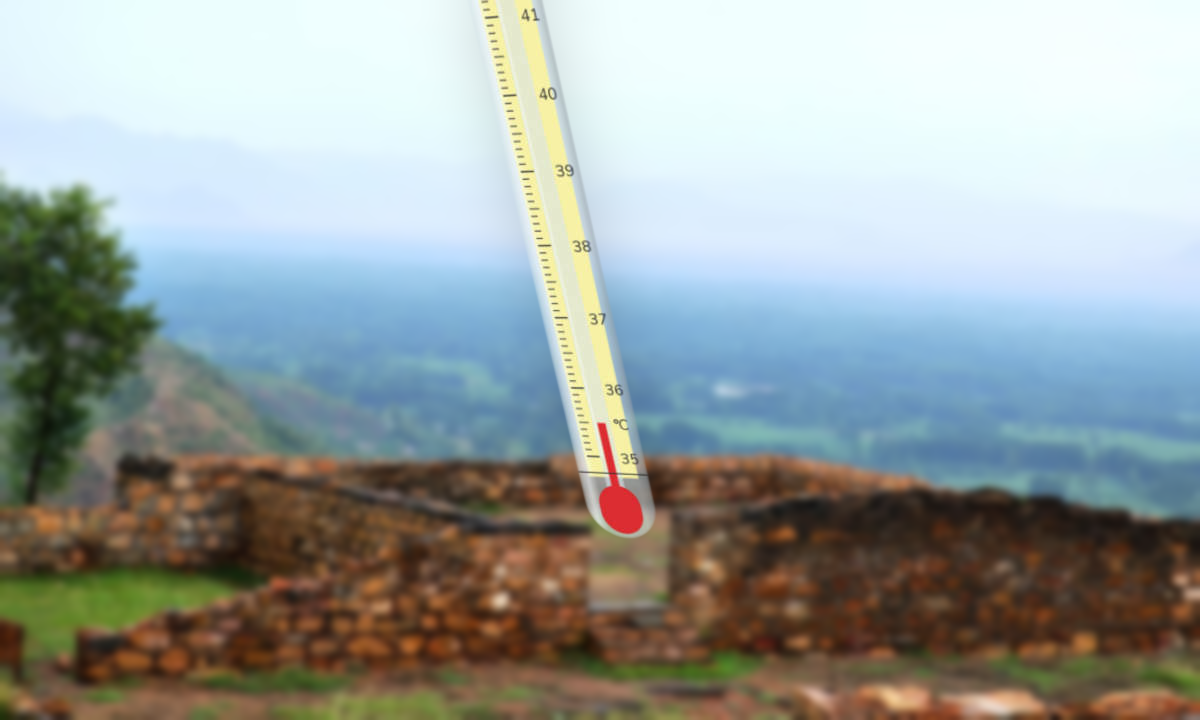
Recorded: 35.5 (°C)
